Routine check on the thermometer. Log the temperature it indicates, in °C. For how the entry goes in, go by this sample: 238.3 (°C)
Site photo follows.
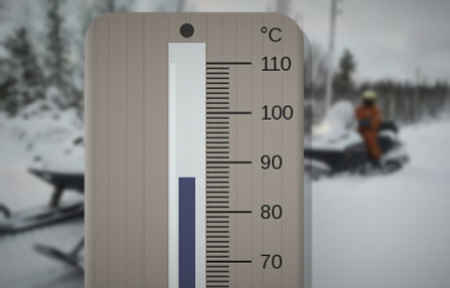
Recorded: 87 (°C)
